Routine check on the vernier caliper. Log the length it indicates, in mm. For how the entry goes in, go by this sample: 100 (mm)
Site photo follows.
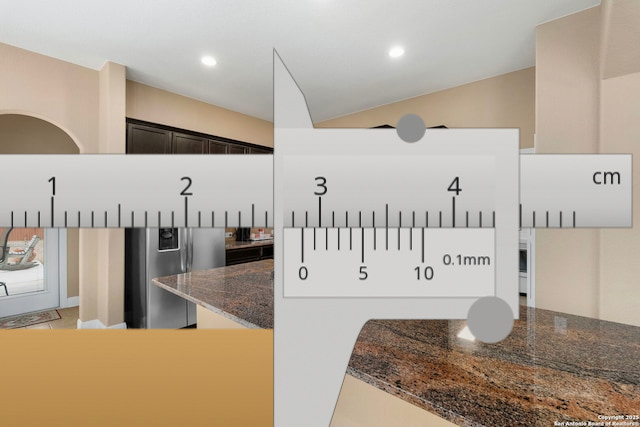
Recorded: 28.7 (mm)
